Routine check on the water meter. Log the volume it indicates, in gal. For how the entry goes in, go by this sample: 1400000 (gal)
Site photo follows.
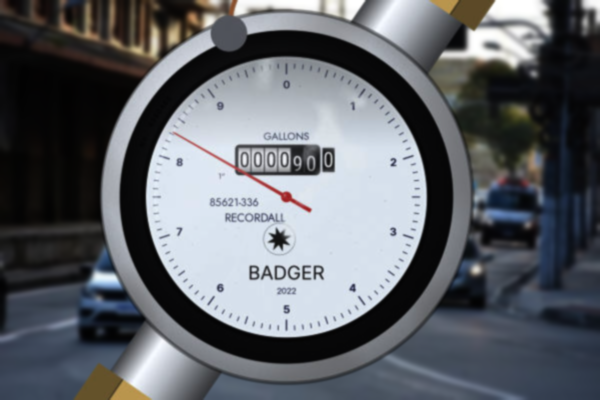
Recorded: 898.3 (gal)
